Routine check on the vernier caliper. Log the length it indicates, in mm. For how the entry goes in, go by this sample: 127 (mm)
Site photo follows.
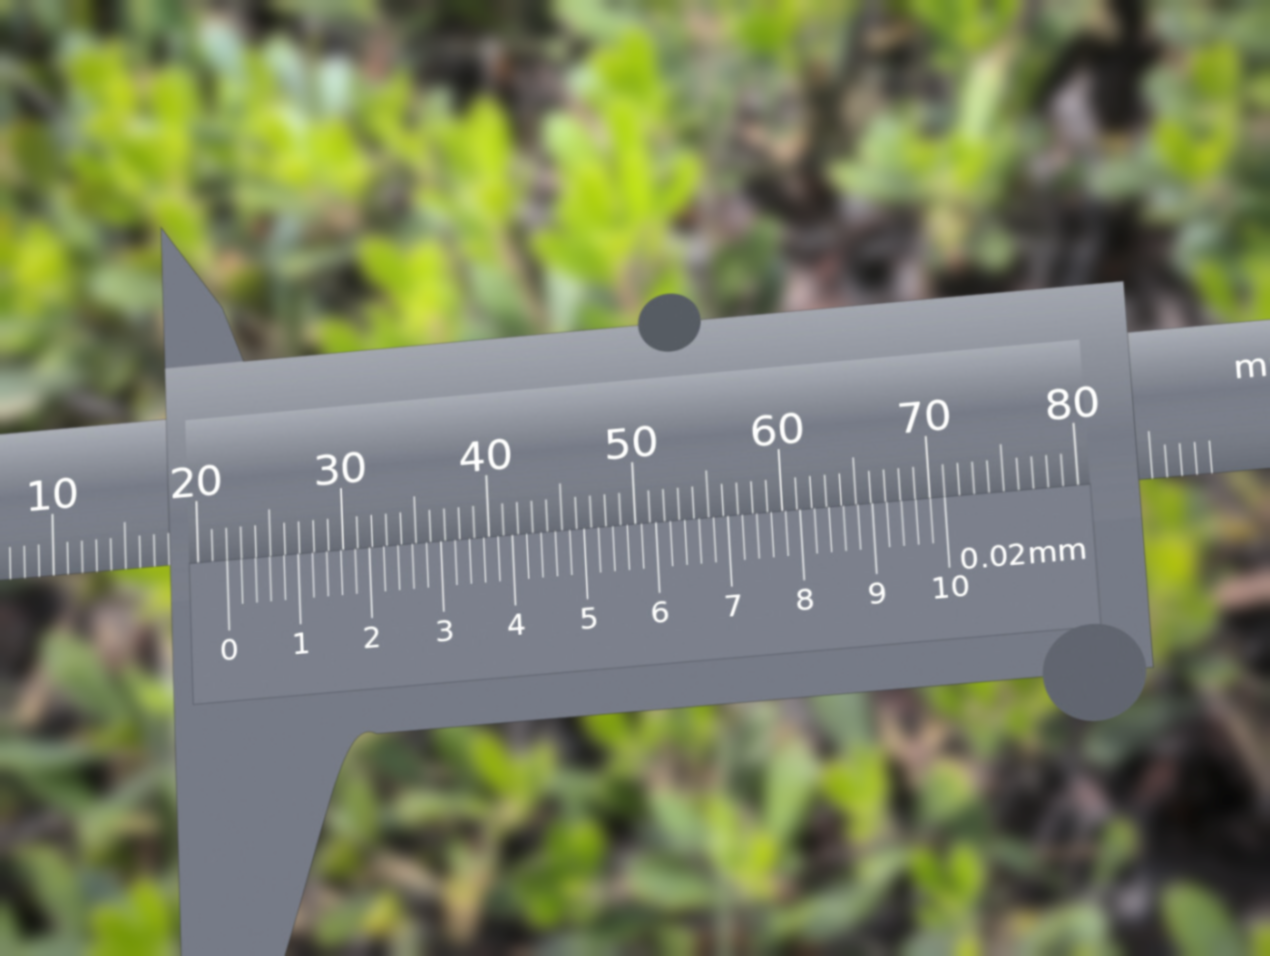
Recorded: 22.0 (mm)
